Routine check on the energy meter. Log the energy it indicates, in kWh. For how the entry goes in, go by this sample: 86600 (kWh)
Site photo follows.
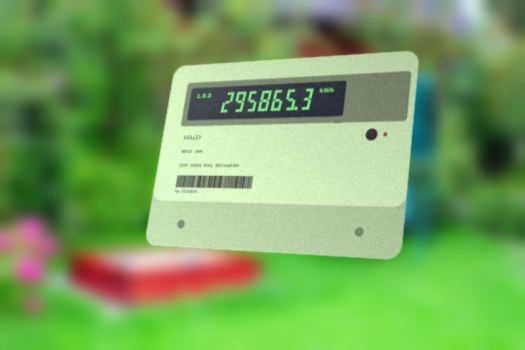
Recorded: 295865.3 (kWh)
